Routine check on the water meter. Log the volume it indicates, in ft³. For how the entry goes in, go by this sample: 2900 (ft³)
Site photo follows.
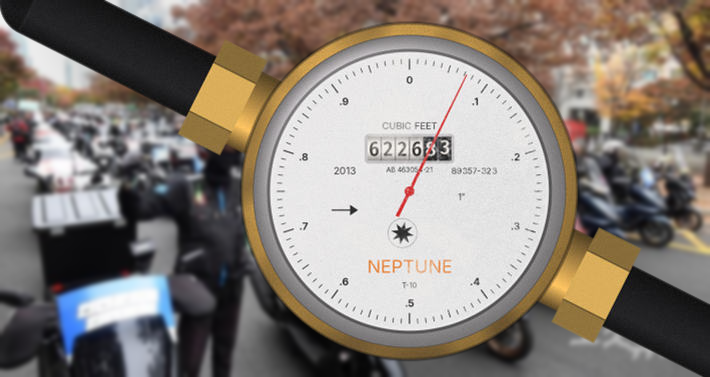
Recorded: 622683.07 (ft³)
